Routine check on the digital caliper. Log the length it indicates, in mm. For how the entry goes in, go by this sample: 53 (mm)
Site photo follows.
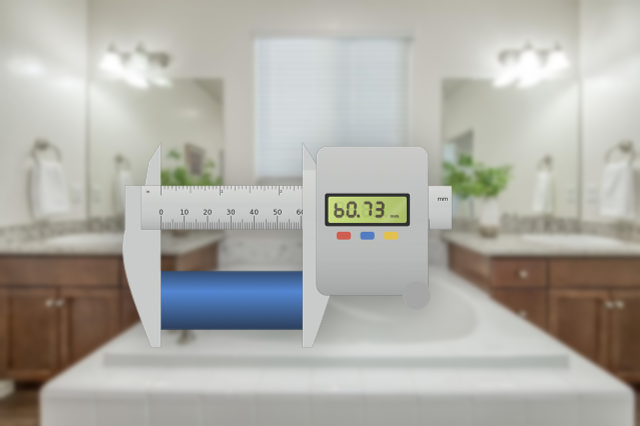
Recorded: 60.73 (mm)
